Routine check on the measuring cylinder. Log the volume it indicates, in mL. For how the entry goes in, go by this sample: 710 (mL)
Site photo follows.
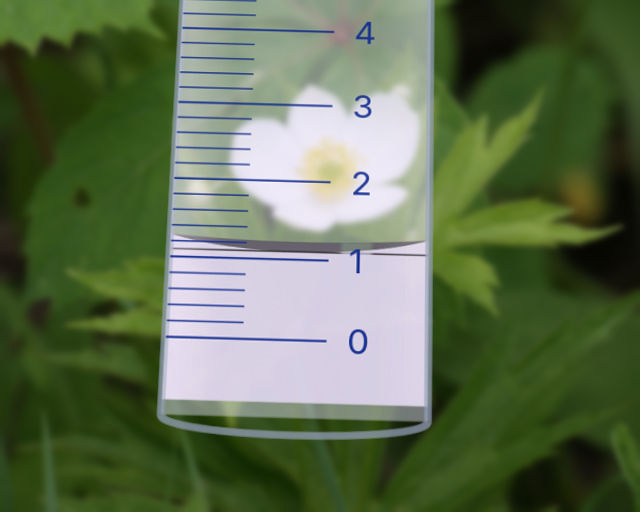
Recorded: 1.1 (mL)
